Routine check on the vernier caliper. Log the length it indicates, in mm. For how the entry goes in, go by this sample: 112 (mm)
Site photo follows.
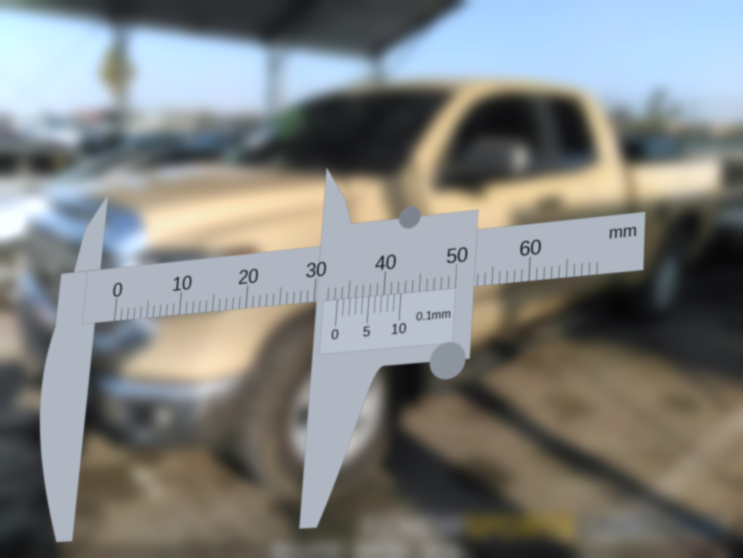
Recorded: 33.4 (mm)
